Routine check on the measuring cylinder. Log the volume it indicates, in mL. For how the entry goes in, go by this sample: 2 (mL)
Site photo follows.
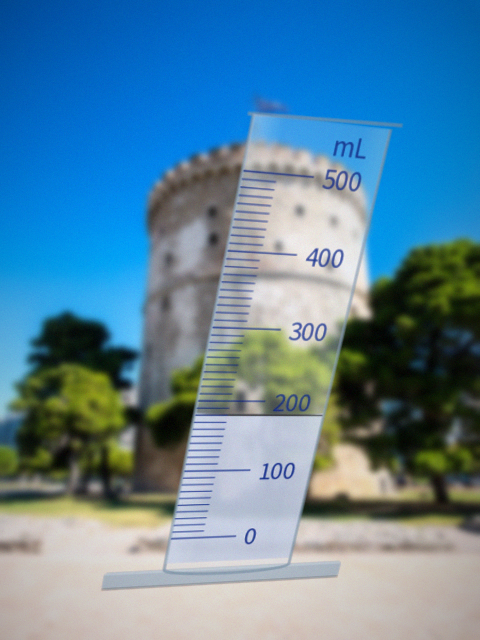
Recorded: 180 (mL)
